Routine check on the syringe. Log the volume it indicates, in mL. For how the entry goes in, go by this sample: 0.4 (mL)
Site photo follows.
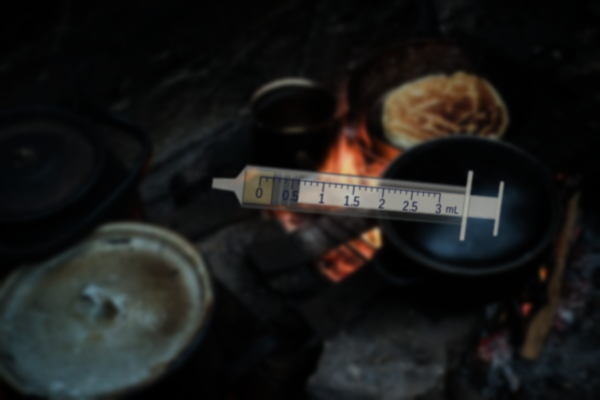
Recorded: 0.2 (mL)
